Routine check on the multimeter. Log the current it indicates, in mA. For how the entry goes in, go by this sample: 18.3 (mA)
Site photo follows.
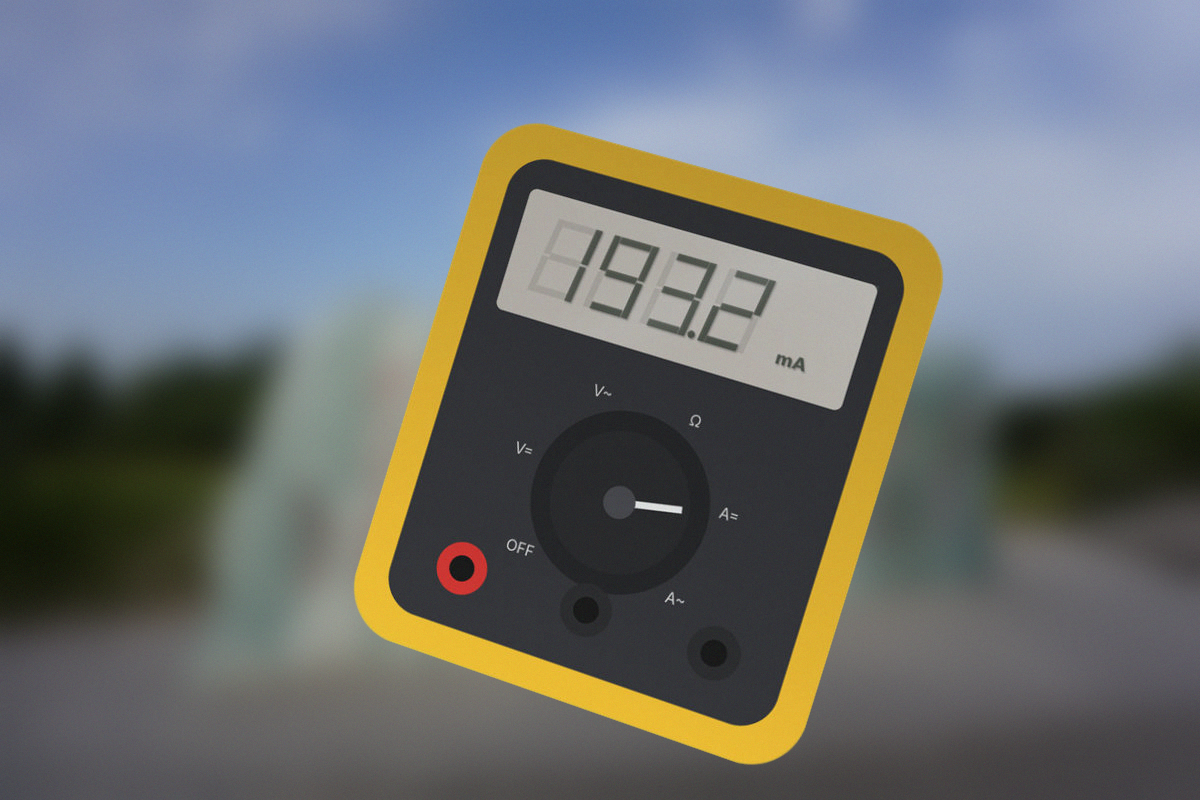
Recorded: 193.2 (mA)
